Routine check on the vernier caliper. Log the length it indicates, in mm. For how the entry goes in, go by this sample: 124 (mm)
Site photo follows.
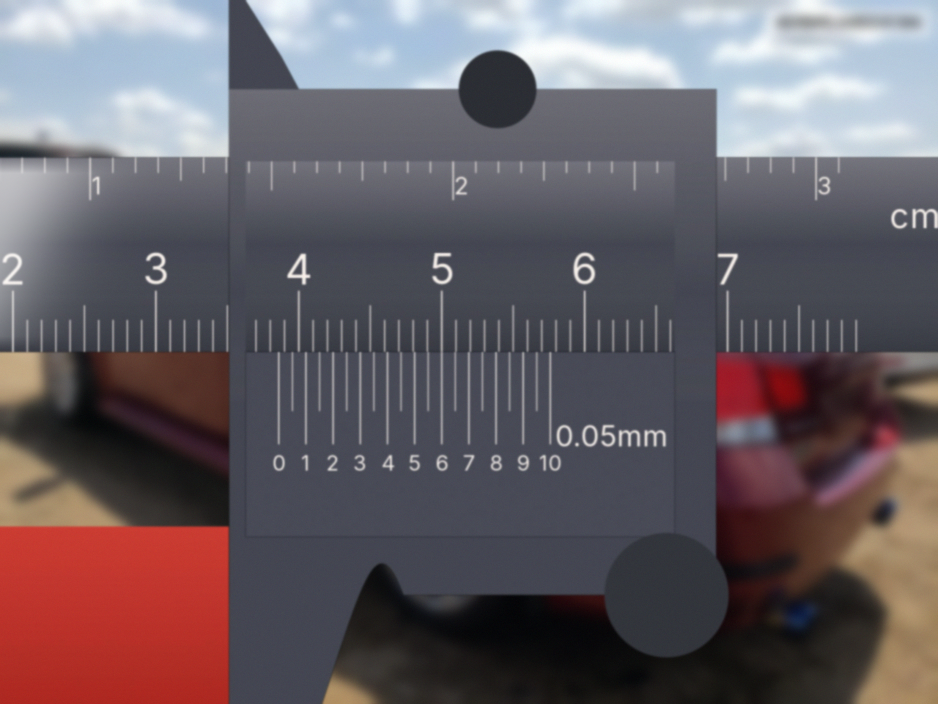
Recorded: 38.6 (mm)
